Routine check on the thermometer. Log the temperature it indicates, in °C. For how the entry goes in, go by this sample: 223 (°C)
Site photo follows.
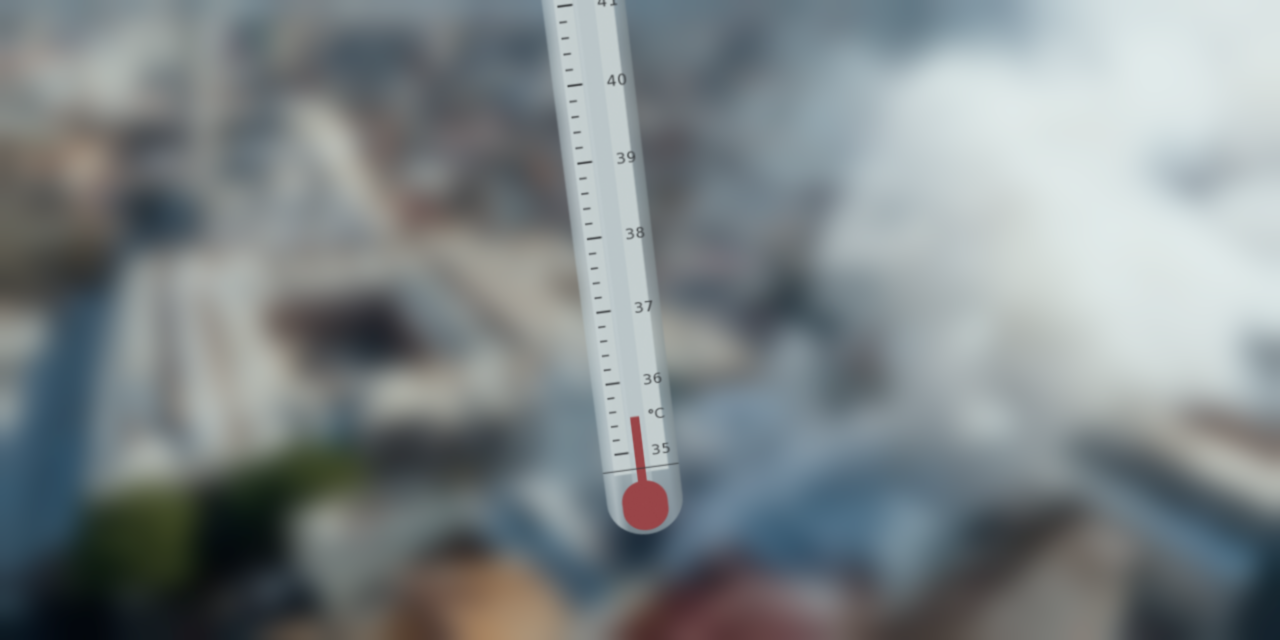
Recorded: 35.5 (°C)
